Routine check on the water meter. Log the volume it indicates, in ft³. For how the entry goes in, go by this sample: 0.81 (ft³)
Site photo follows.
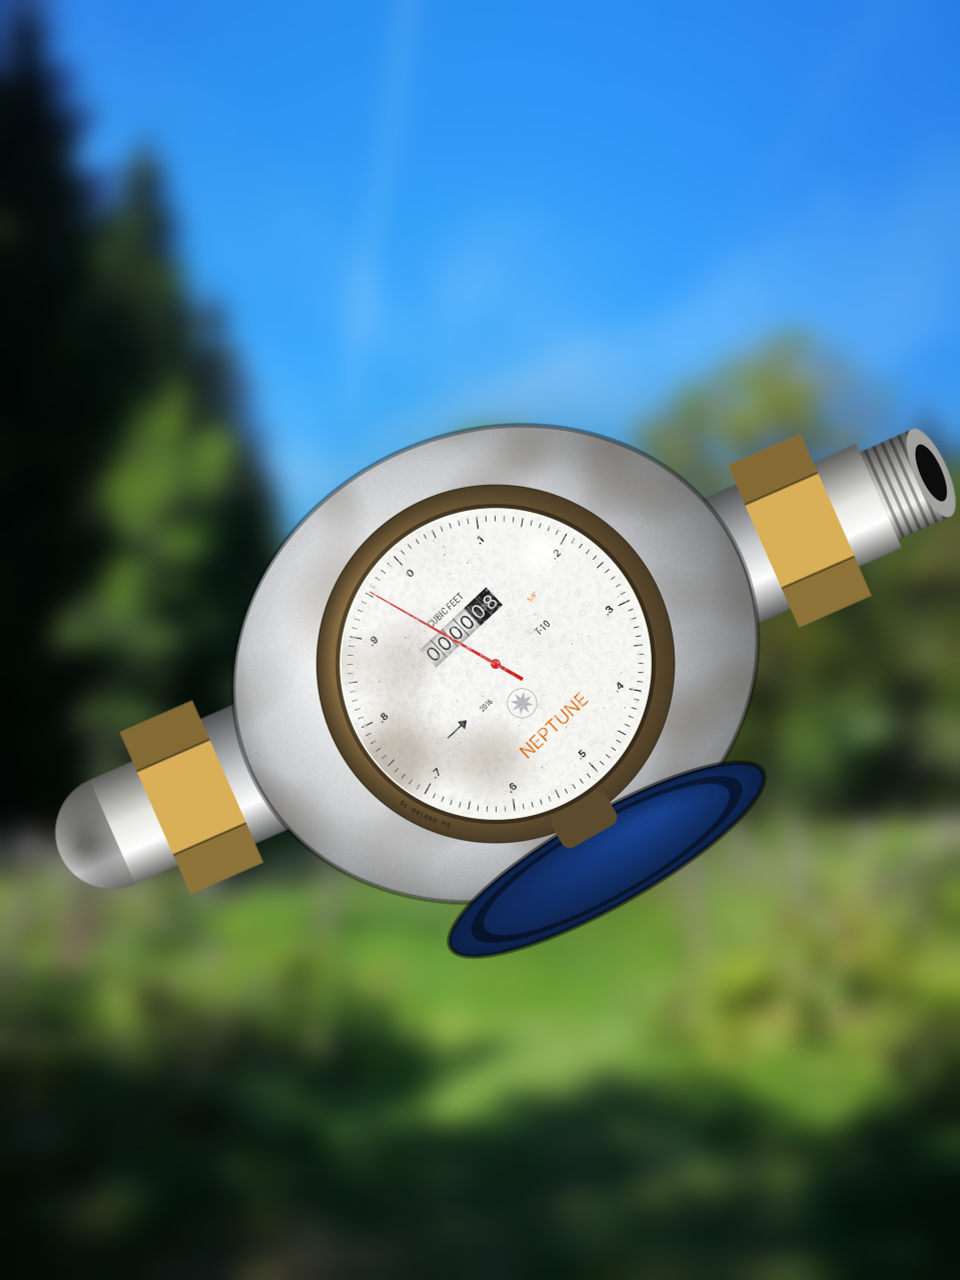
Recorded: 7.95 (ft³)
